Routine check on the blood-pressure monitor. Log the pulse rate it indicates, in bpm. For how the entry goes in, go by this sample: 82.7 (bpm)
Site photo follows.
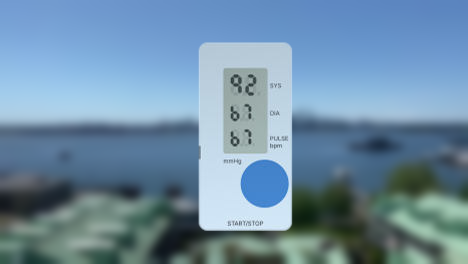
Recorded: 67 (bpm)
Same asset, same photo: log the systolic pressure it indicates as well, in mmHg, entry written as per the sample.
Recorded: 92 (mmHg)
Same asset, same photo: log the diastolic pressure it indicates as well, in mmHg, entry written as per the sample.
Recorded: 67 (mmHg)
